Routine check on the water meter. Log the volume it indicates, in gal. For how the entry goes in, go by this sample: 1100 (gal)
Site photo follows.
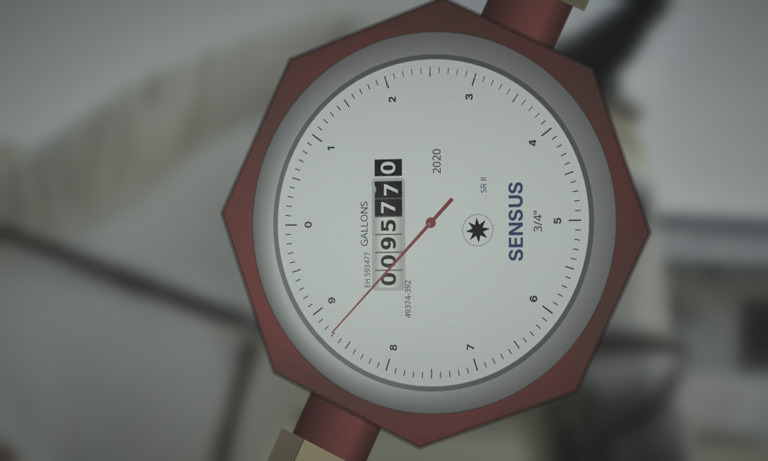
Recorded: 95768.7 (gal)
